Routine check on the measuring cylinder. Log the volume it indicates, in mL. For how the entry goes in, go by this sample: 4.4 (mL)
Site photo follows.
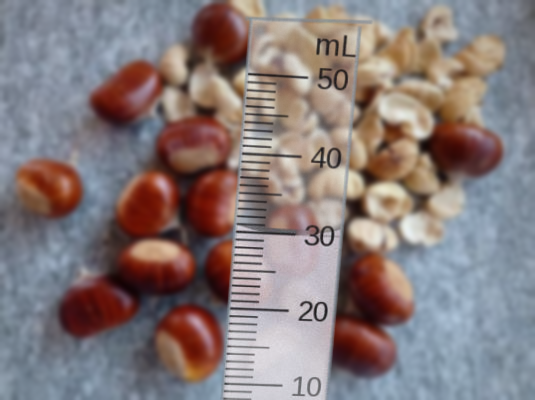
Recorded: 30 (mL)
